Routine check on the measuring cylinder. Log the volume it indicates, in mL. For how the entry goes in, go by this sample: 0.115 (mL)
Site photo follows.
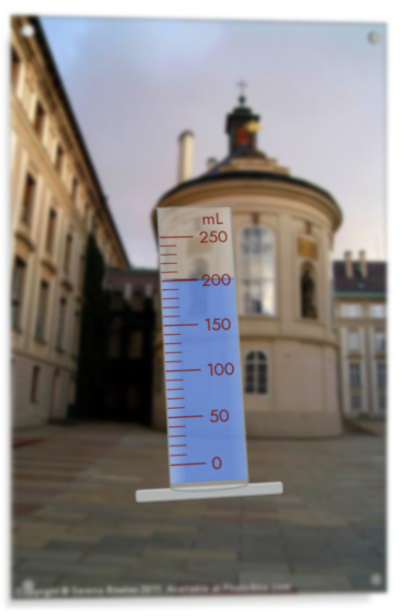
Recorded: 200 (mL)
